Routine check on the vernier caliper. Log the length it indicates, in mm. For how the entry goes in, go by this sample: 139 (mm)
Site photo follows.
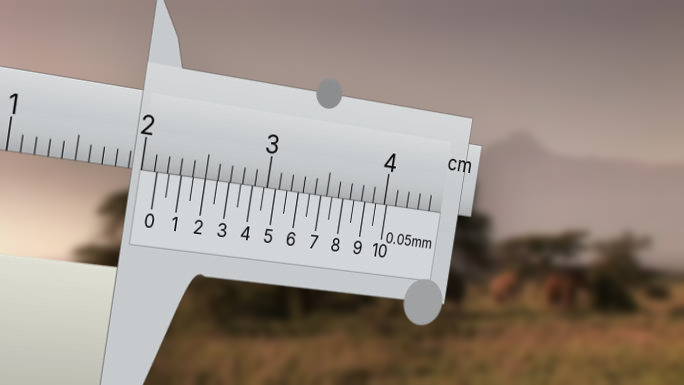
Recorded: 21.2 (mm)
